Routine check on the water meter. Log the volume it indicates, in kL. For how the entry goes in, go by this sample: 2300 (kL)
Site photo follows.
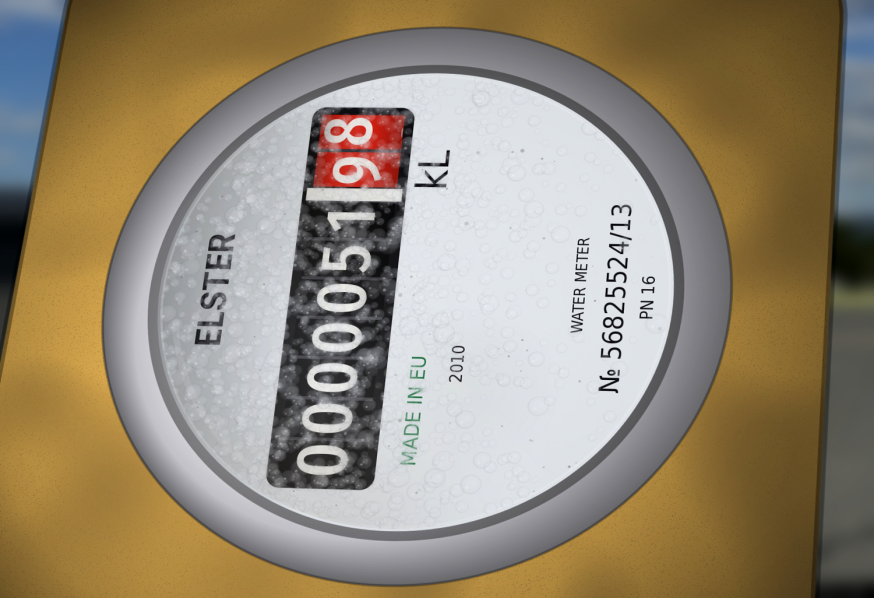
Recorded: 51.98 (kL)
